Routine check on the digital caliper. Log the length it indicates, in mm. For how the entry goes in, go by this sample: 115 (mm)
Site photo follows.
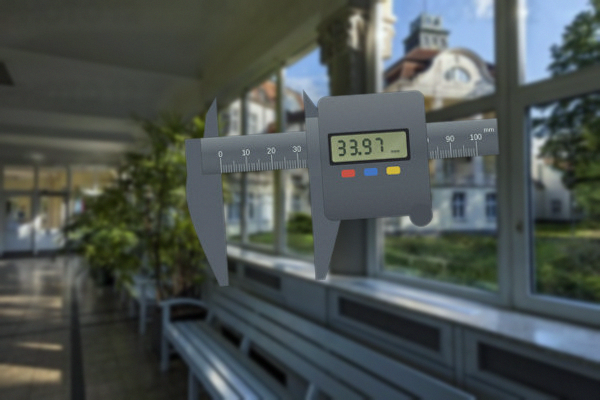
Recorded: 33.97 (mm)
